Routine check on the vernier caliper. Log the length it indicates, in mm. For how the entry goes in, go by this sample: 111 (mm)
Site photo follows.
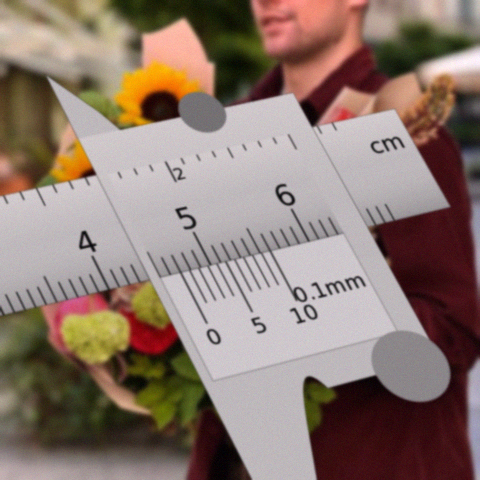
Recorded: 47.0 (mm)
